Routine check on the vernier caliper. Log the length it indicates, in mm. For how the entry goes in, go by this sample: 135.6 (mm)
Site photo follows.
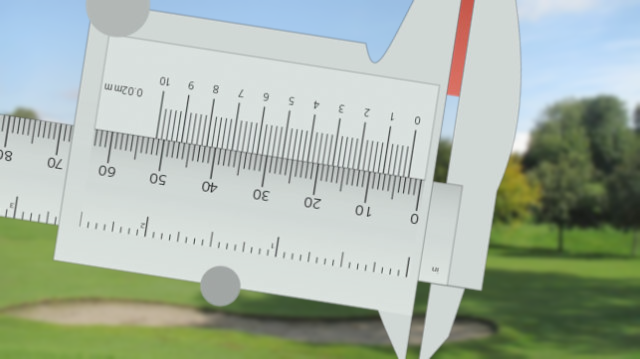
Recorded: 2.5 (mm)
